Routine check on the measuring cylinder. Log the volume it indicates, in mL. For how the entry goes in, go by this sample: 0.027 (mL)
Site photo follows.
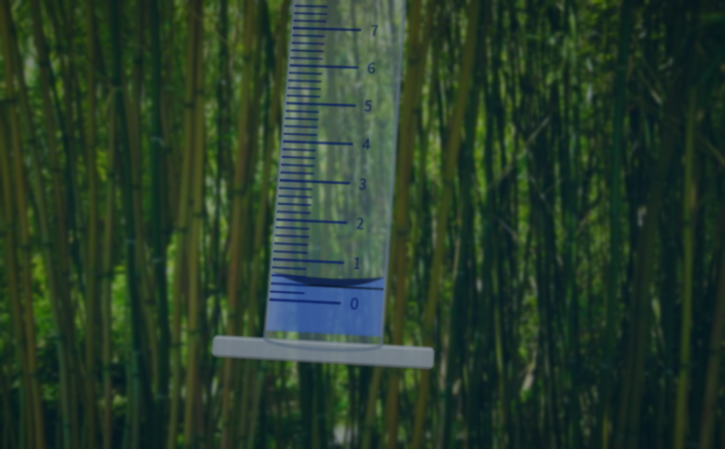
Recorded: 0.4 (mL)
